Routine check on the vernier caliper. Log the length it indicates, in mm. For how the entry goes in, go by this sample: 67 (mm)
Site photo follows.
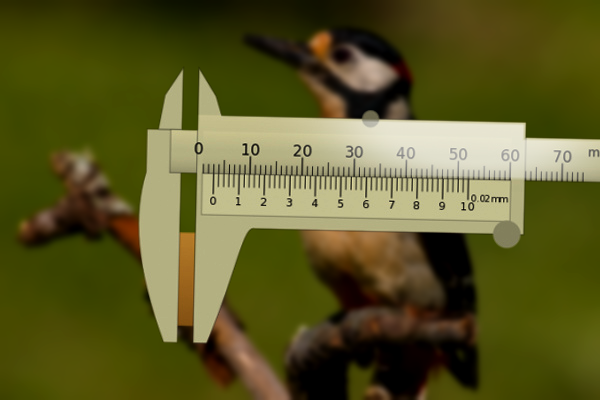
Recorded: 3.0 (mm)
